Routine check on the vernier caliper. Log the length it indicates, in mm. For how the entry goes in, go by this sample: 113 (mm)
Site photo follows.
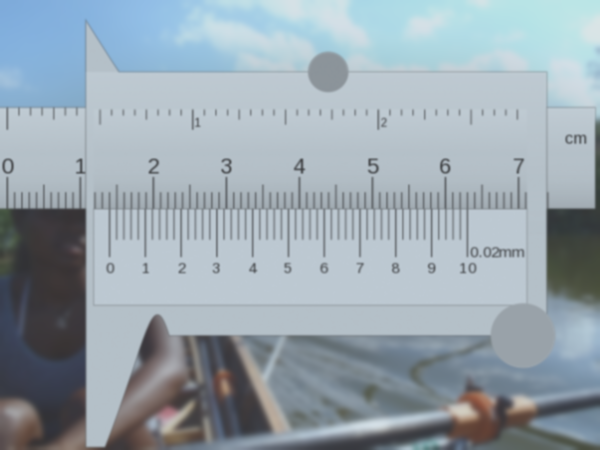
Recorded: 14.0 (mm)
